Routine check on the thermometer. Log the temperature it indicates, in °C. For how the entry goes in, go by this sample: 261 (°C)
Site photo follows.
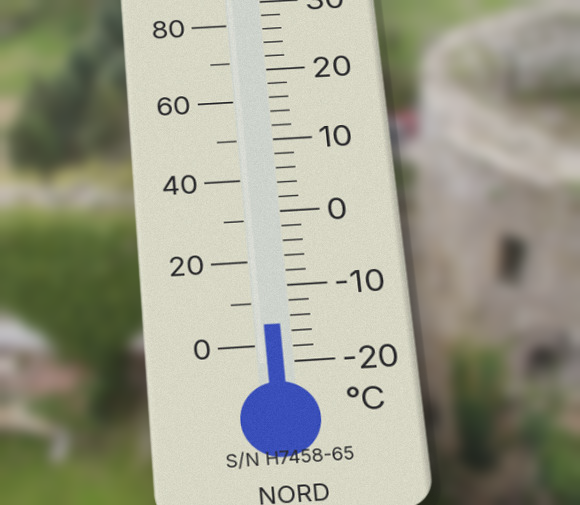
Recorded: -15 (°C)
